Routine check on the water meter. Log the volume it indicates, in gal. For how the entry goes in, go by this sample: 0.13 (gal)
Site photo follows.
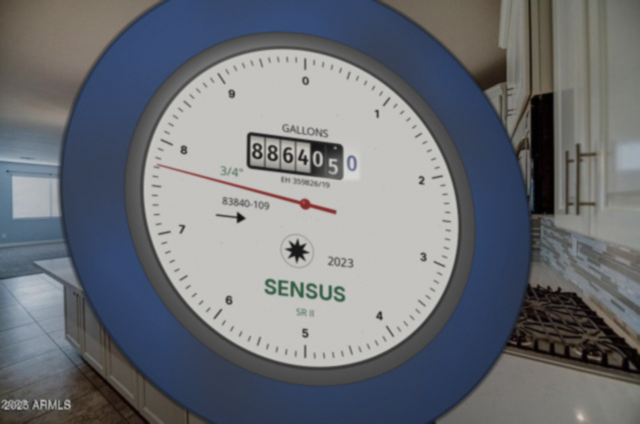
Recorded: 8864047.7 (gal)
